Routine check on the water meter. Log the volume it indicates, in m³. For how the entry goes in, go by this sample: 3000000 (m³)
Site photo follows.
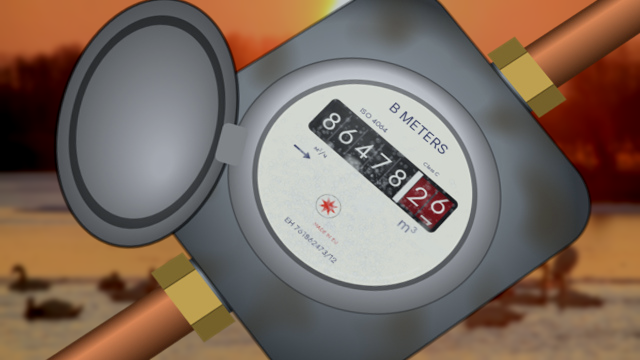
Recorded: 86478.26 (m³)
